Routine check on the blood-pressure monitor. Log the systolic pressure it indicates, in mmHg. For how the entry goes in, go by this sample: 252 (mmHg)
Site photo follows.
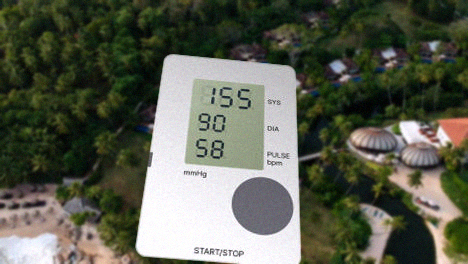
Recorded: 155 (mmHg)
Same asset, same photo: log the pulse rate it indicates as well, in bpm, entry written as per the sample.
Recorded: 58 (bpm)
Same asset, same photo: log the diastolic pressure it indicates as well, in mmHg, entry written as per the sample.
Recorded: 90 (mmHg)
